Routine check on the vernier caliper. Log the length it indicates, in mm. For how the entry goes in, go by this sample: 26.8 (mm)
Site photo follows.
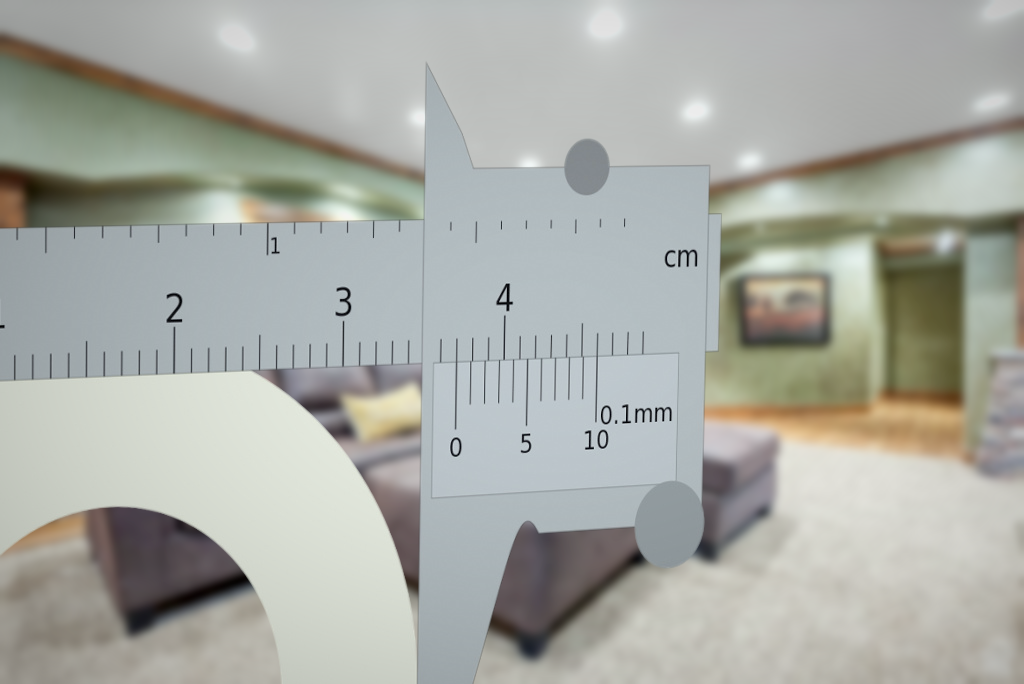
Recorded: 37.0 (mm)
